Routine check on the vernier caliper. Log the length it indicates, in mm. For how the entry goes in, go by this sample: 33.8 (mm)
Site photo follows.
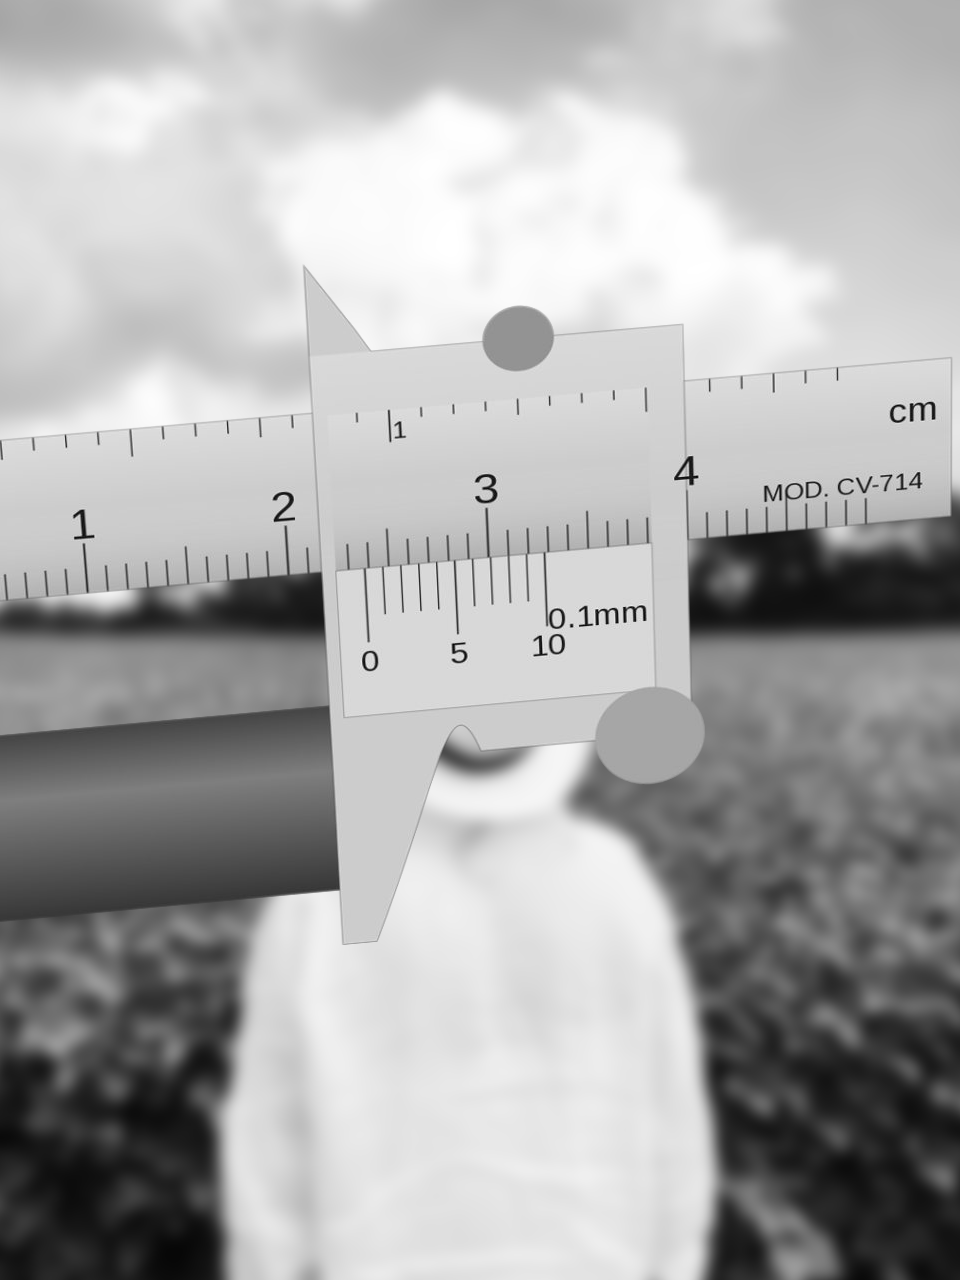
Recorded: 23.8 (mm)
